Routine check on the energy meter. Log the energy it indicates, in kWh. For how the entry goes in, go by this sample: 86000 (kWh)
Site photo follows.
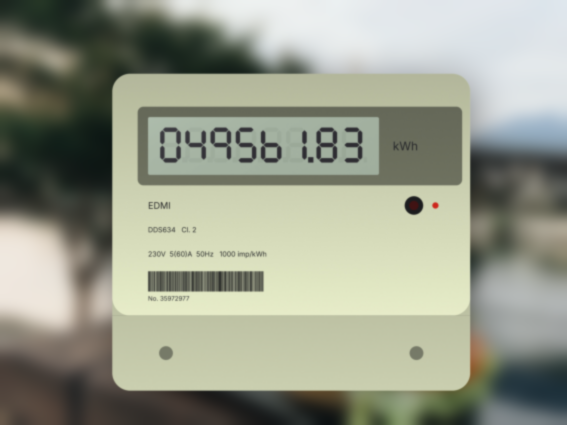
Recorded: 49561.83 (kWh)
